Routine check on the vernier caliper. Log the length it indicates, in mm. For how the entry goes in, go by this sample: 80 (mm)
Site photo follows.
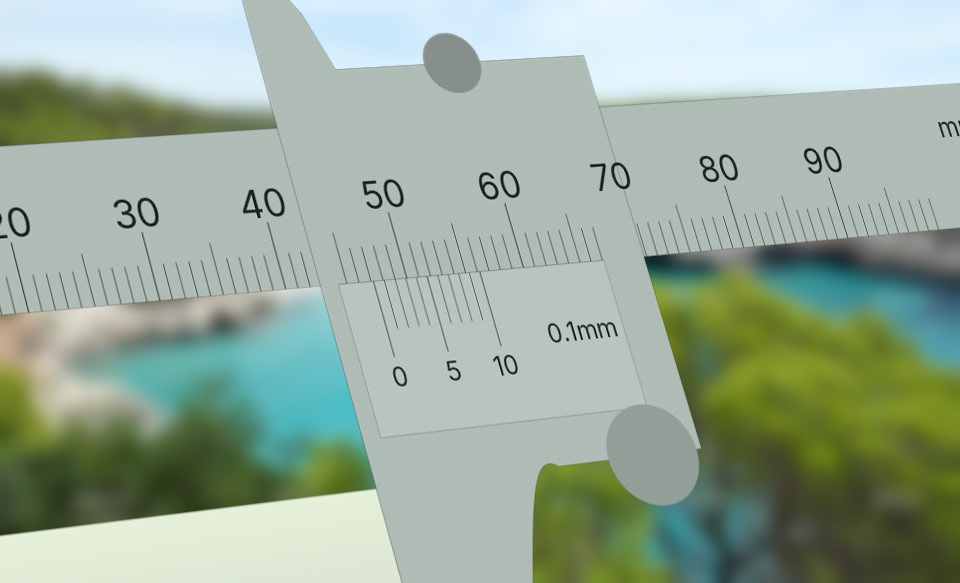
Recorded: 47.2 (mm)
